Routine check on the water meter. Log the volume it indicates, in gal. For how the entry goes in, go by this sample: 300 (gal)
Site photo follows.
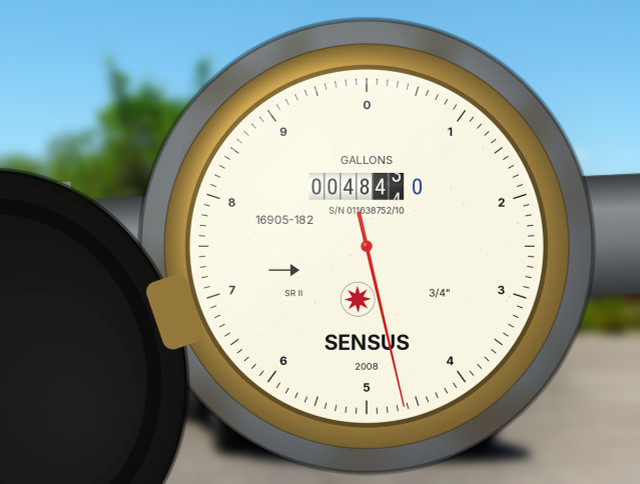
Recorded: 48434.6 (gal)
